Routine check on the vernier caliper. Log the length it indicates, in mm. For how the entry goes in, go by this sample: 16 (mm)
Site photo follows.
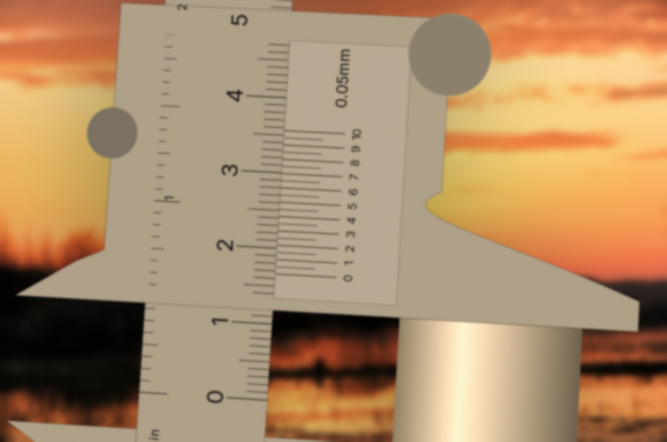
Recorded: 16.6 (mm)
